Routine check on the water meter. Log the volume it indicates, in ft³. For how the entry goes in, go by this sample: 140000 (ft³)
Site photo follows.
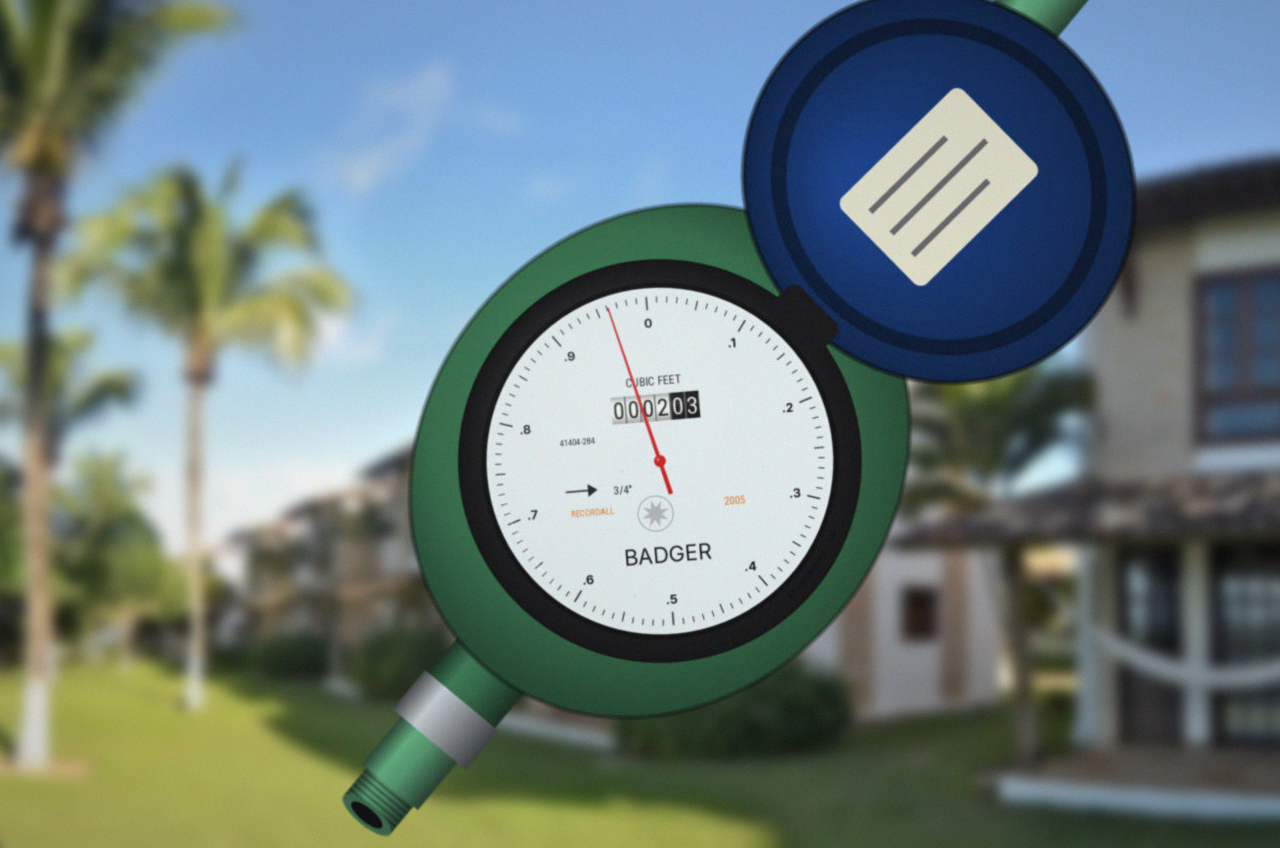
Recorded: 202.96 (ft³)
